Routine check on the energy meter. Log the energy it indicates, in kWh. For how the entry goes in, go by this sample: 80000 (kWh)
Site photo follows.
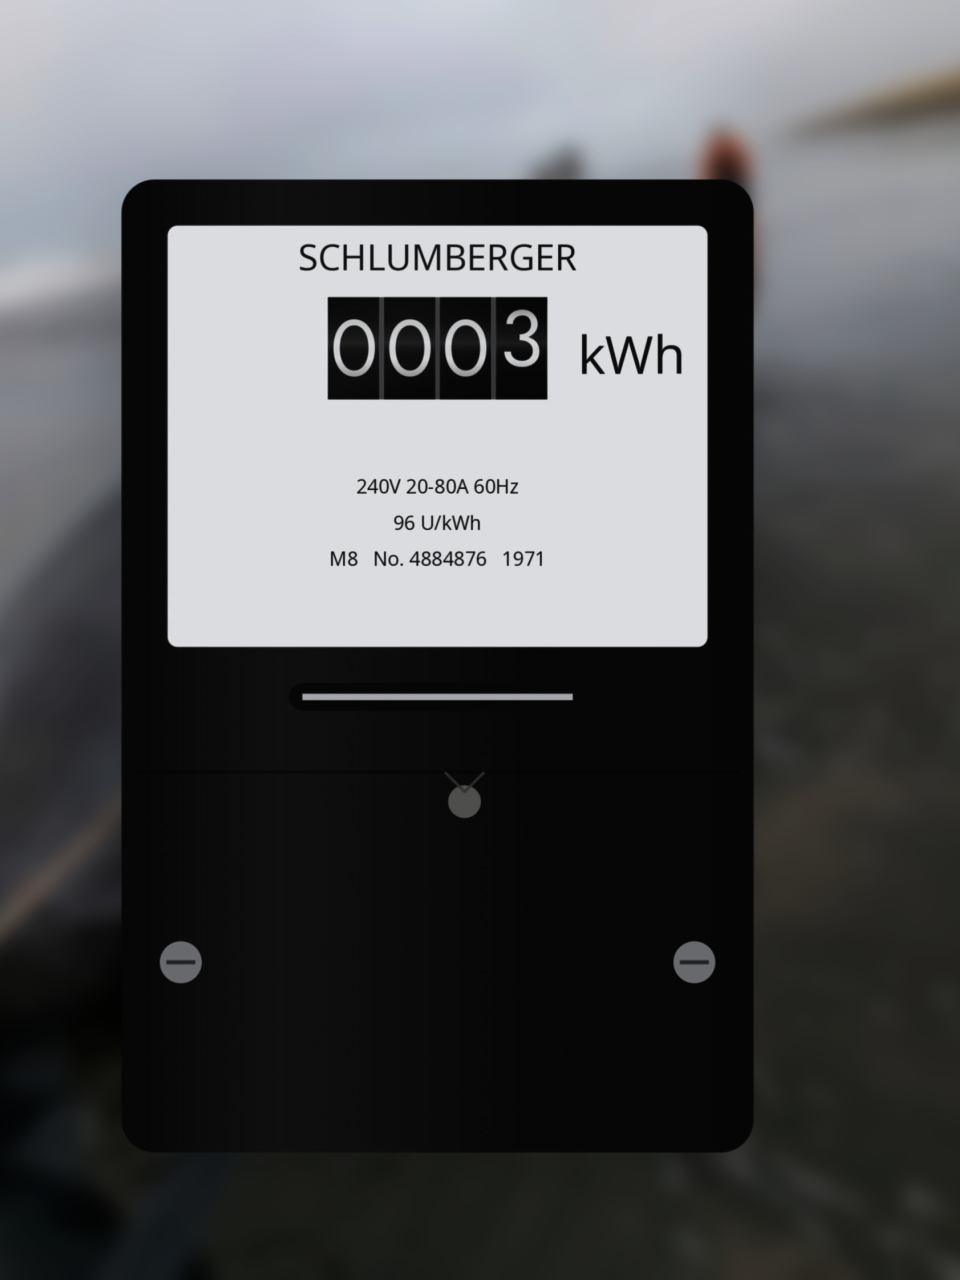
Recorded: 3 (kWh)
